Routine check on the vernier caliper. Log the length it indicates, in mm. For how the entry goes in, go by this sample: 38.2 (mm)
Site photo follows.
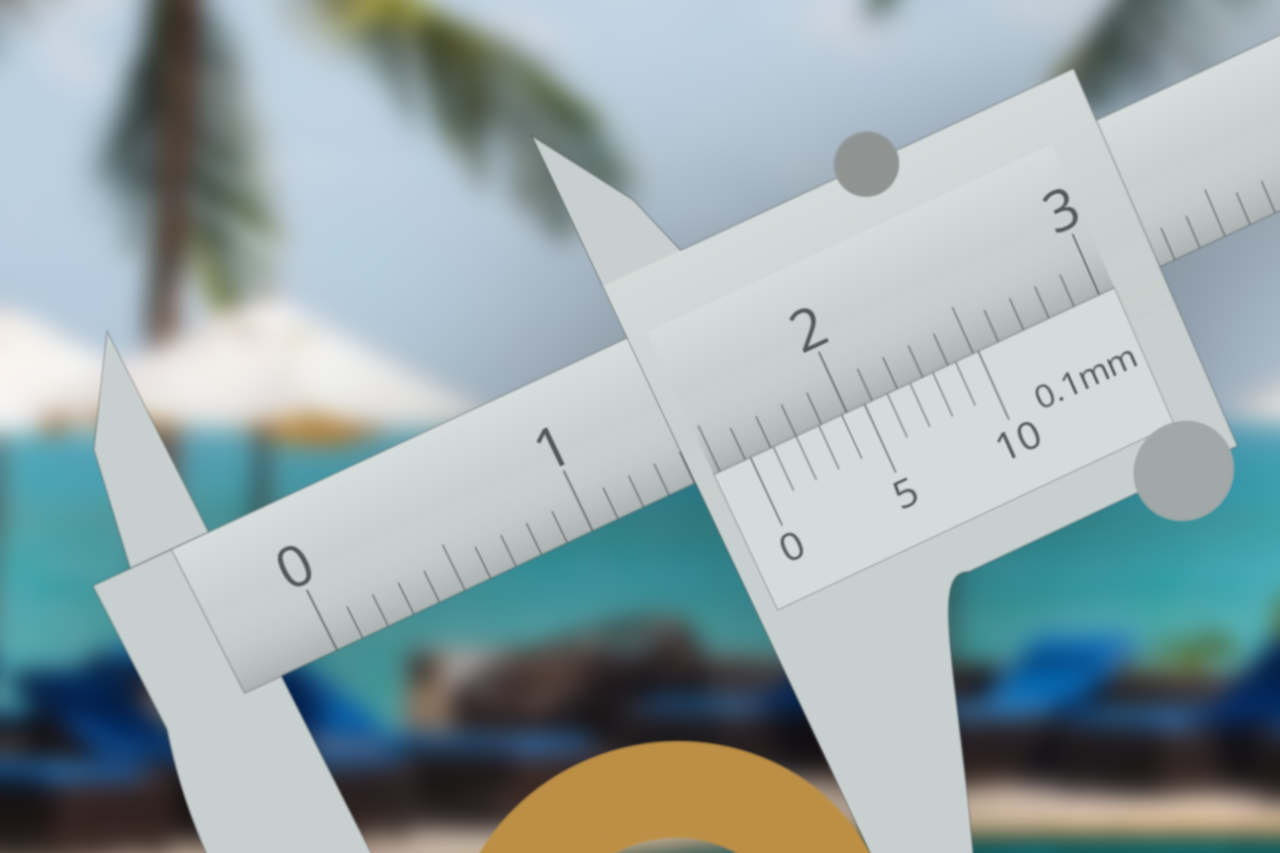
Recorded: 16.2 (mm)
